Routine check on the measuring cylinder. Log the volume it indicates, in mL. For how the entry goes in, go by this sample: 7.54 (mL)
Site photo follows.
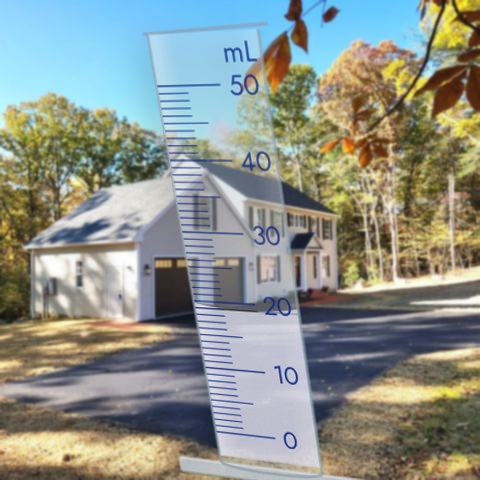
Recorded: 19 (mL)
